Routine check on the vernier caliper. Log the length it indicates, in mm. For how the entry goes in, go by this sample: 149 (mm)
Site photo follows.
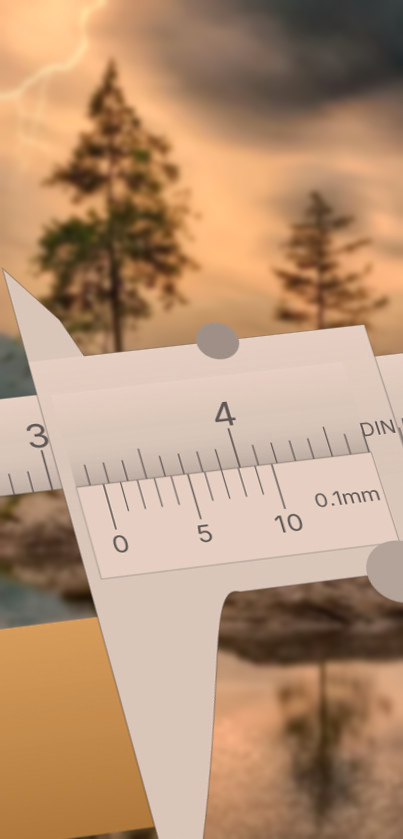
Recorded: 32.7 (mm)
